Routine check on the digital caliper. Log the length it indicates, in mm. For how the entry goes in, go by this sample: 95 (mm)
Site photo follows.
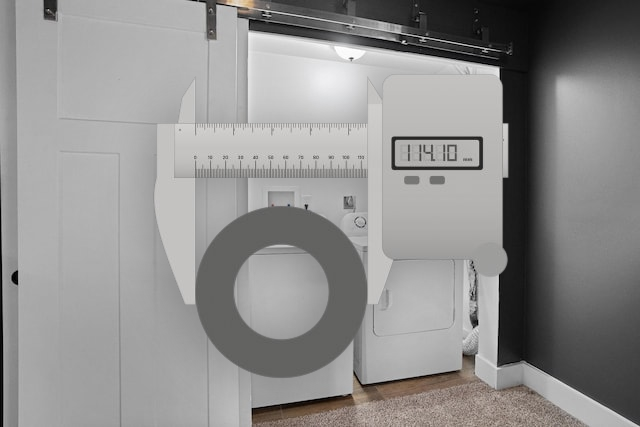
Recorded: 114.10 (mm)
